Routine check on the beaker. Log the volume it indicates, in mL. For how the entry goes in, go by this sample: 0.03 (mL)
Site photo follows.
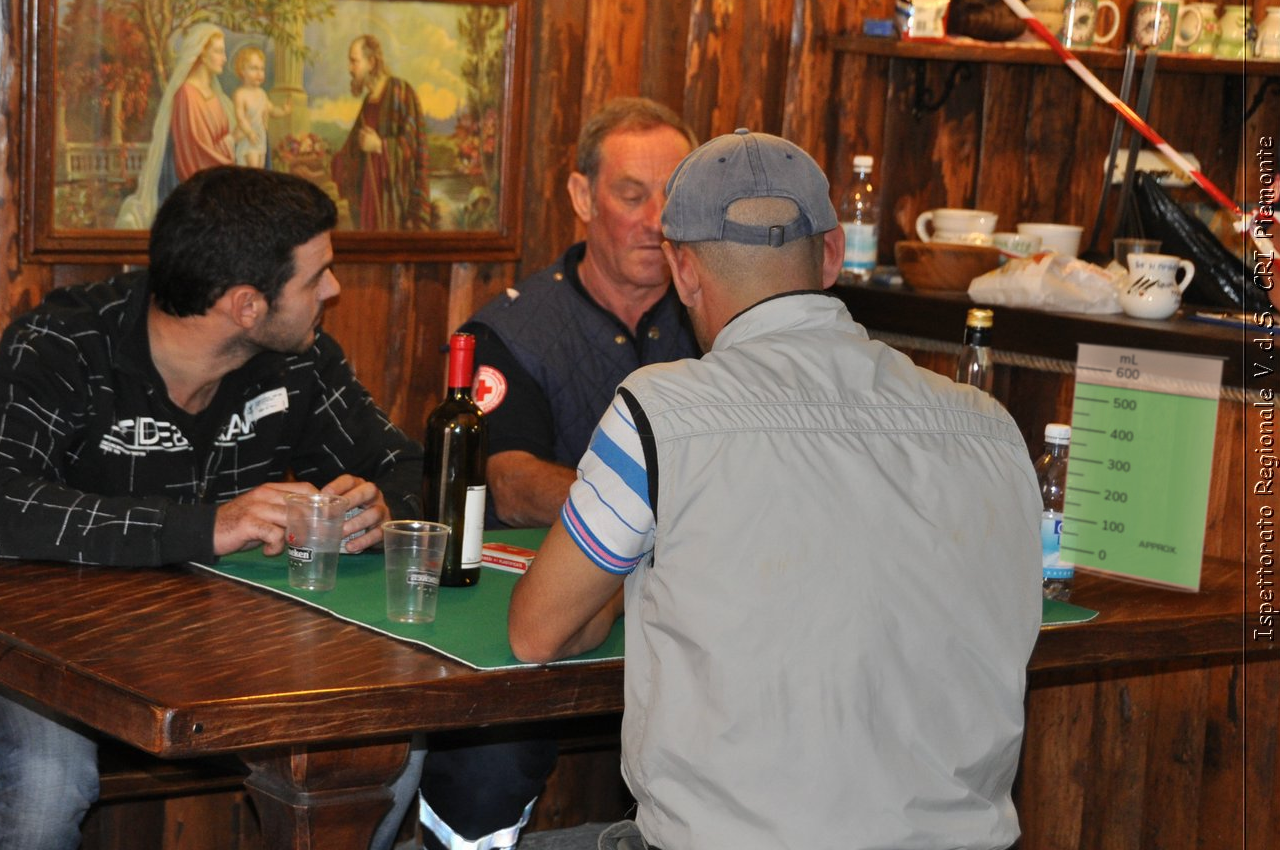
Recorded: 550 (mL)
